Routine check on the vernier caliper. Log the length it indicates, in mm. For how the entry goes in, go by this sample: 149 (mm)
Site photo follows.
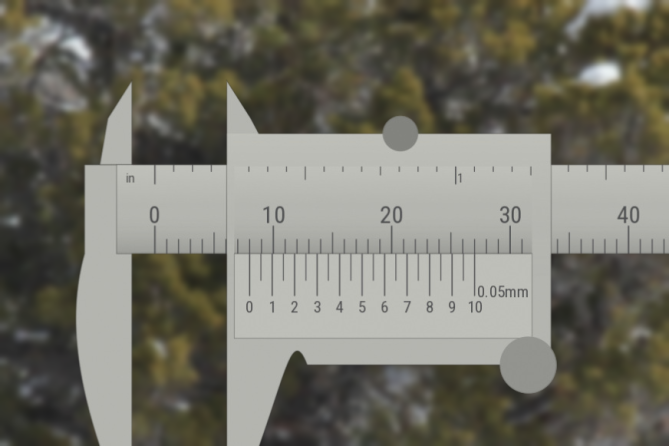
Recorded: 8.0 (mm)
